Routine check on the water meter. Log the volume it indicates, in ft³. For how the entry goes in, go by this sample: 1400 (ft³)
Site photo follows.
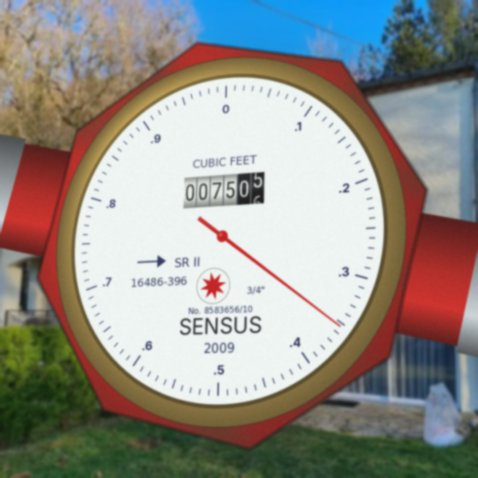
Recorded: 7505.35 (ft³)
